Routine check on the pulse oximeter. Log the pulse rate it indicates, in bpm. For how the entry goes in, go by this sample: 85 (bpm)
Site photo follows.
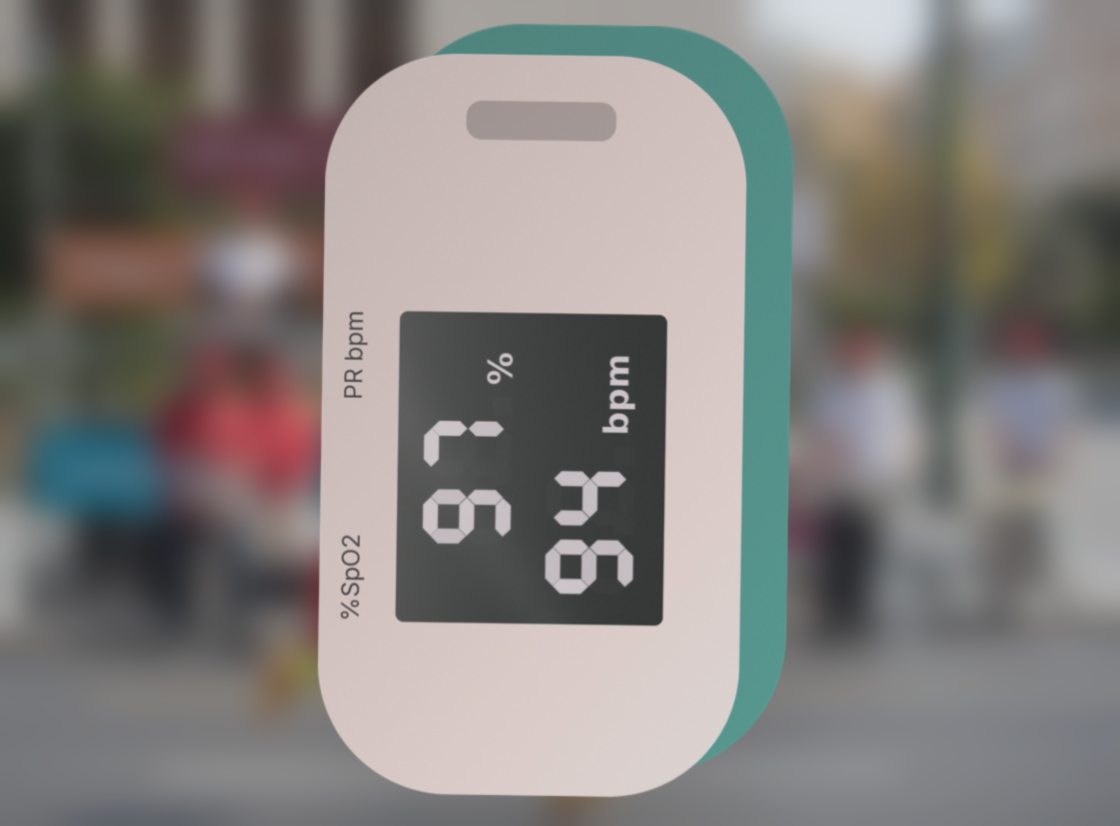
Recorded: 94 (bpm)
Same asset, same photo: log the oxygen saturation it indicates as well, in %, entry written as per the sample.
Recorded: 97 (%)
